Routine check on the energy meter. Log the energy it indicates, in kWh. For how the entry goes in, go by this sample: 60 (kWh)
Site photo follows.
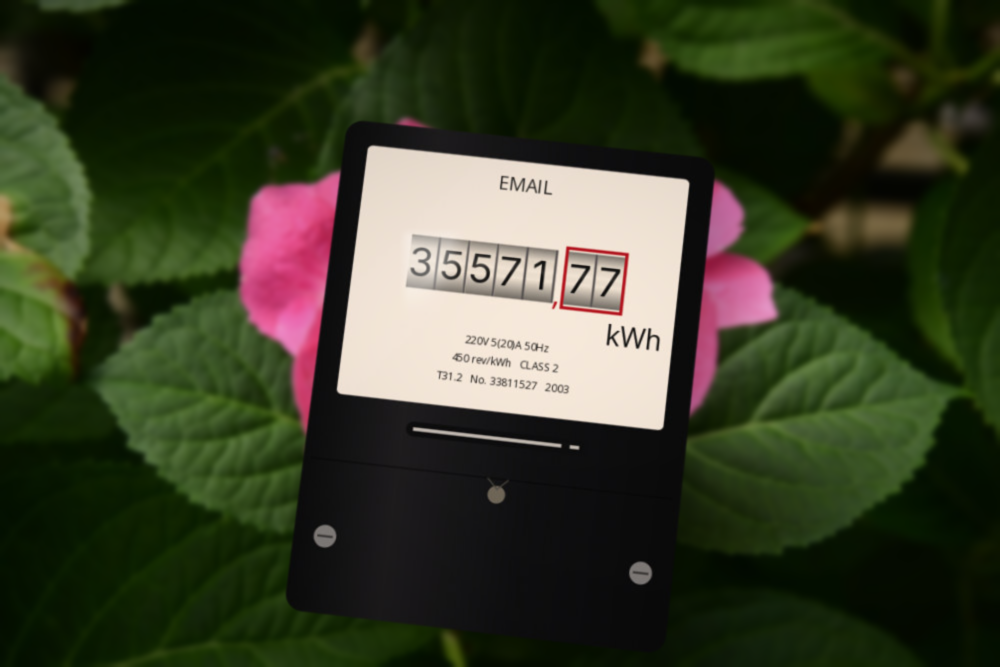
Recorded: 35571.77 (kWh)
